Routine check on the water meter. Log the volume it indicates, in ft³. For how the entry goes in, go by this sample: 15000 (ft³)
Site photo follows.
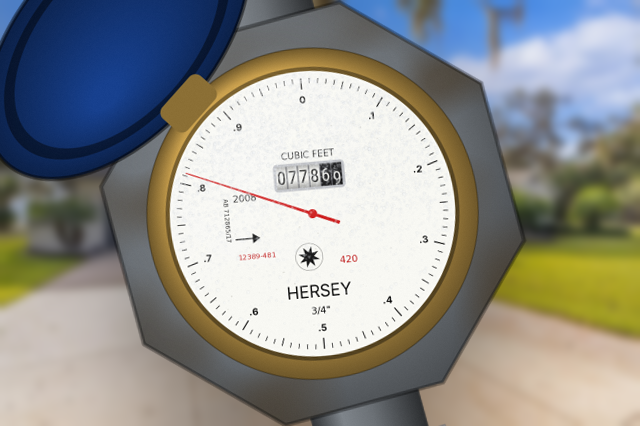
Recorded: 77868.81 (ft³)
